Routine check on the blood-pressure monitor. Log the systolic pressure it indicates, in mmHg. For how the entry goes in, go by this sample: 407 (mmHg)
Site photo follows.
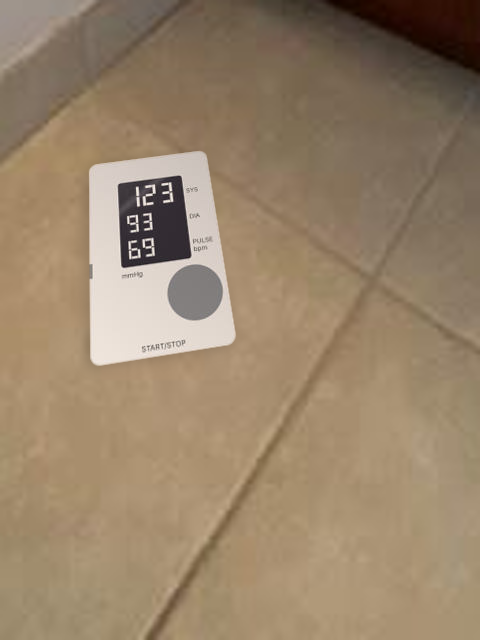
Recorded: 123 (mmHg)
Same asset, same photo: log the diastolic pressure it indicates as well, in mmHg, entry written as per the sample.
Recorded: 93 (mmHg)
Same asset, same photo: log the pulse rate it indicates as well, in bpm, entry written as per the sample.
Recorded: 69 (bpm)
